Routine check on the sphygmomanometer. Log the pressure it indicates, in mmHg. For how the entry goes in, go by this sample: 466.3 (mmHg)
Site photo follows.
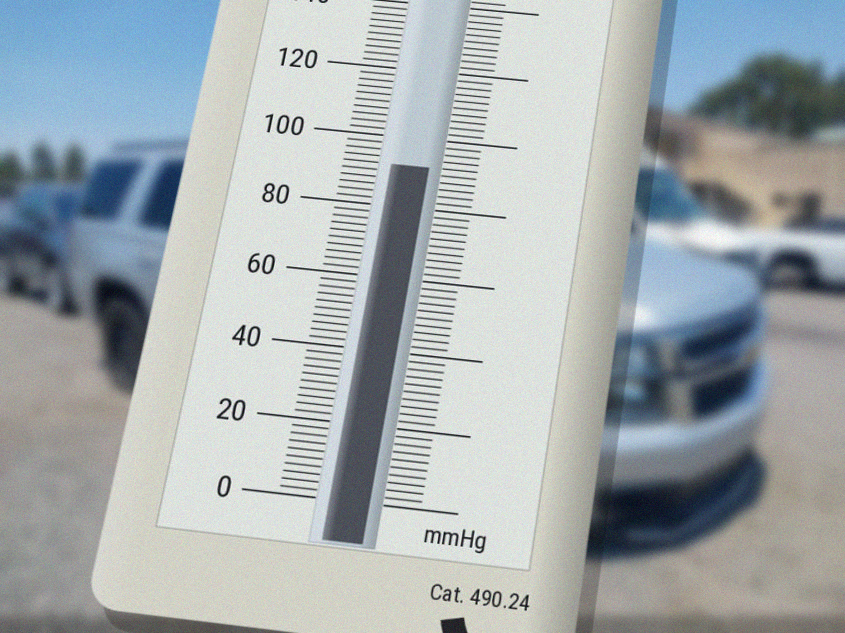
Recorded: 92 (mmHg)
